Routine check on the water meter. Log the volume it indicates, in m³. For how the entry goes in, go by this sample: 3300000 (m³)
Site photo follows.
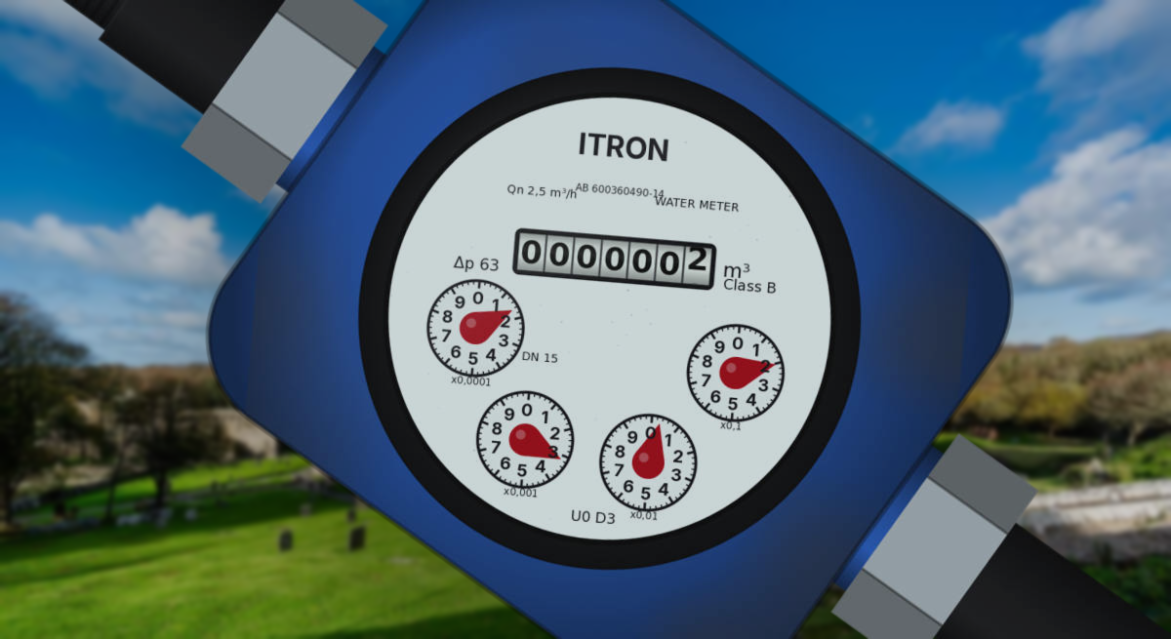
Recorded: 2.2031 (m³)
